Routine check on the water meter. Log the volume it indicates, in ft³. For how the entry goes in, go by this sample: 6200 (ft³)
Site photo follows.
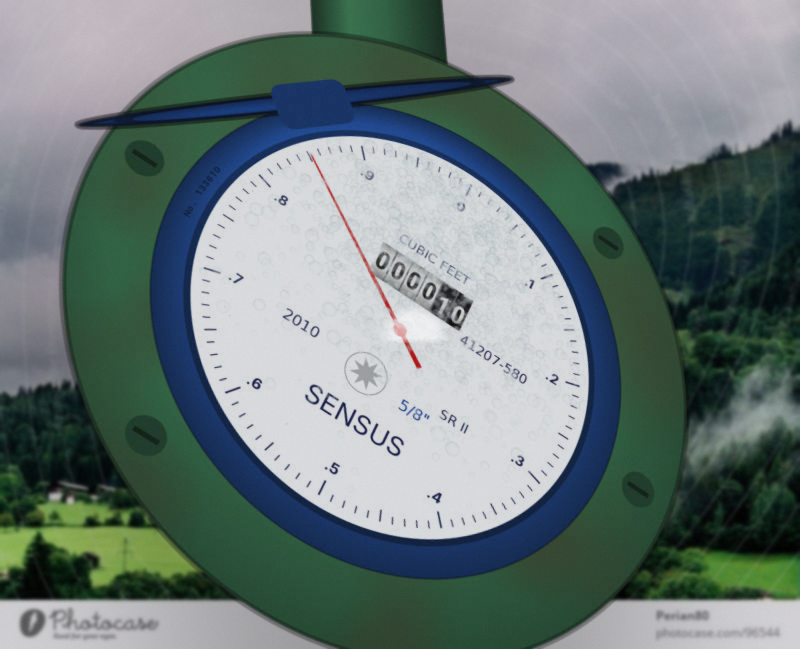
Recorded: 9.85 (ft³)
